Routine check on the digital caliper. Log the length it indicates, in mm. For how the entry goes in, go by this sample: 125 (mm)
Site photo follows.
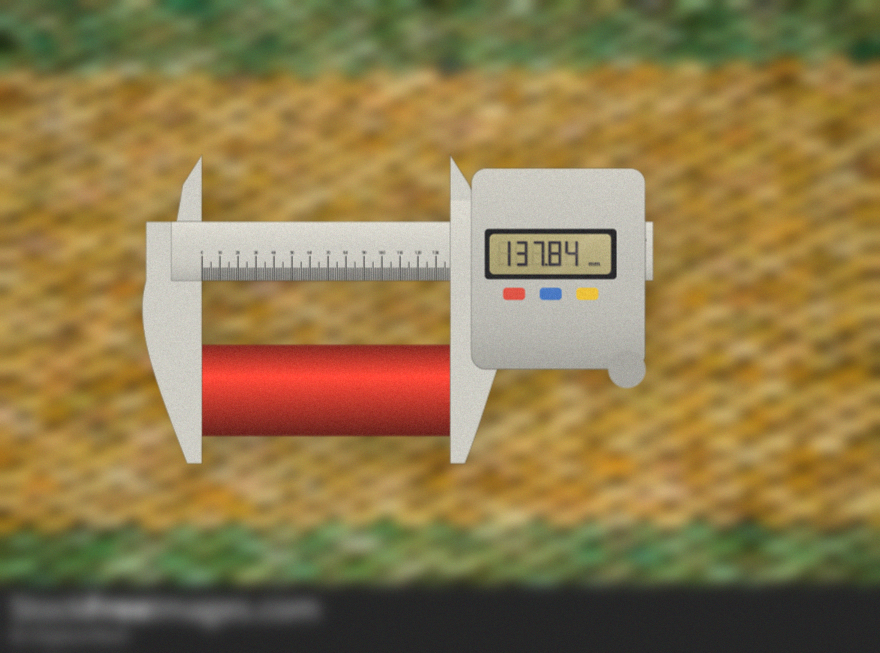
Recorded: 137.84 (mm)
